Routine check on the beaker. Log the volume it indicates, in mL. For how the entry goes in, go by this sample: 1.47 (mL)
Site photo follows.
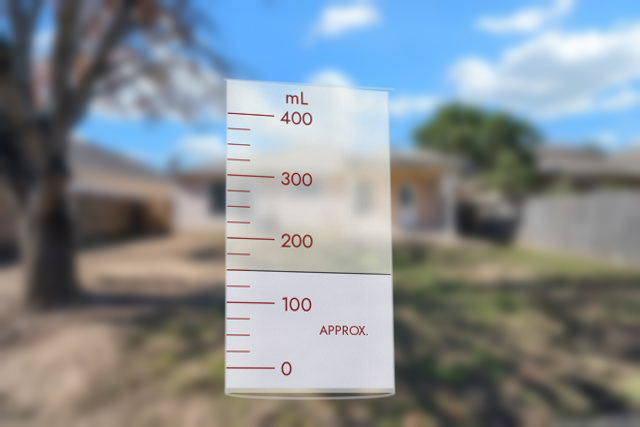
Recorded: 150 (mL)
